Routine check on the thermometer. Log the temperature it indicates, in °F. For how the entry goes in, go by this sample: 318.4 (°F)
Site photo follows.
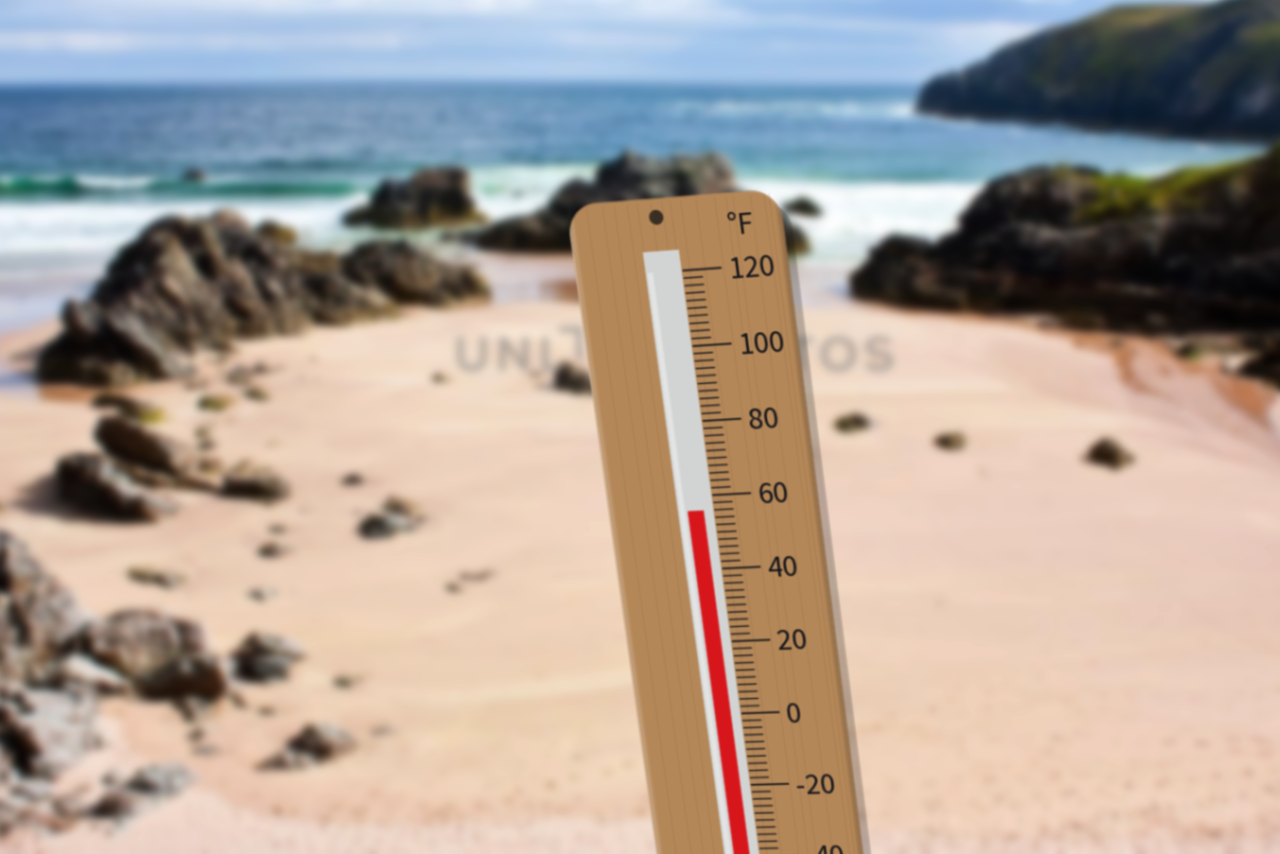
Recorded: 56 (°F)
